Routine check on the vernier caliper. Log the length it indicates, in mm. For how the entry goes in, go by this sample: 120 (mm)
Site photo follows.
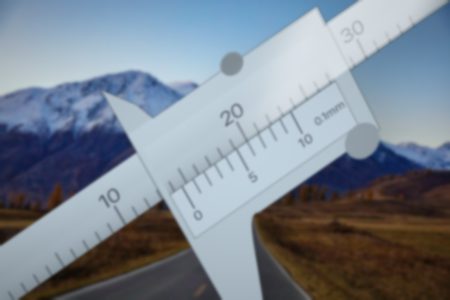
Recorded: 14.6 (mm)
